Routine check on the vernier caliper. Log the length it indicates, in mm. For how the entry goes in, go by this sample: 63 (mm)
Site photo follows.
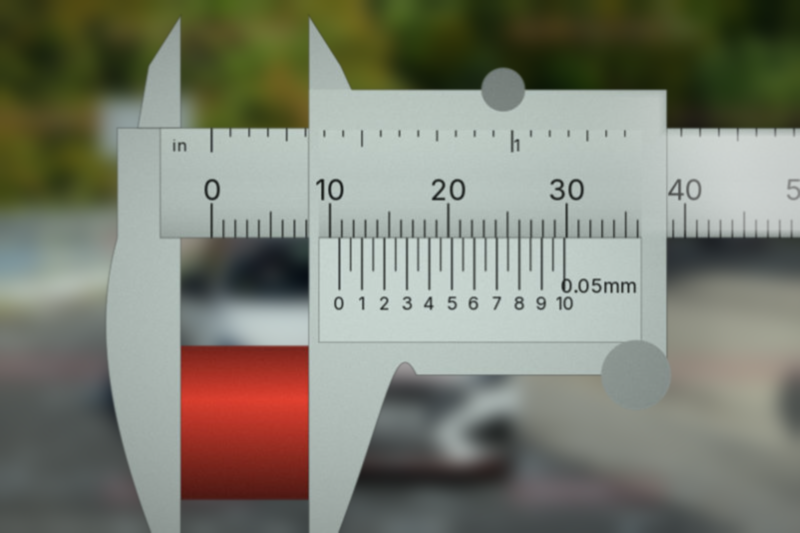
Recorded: 10.8 (mm)
